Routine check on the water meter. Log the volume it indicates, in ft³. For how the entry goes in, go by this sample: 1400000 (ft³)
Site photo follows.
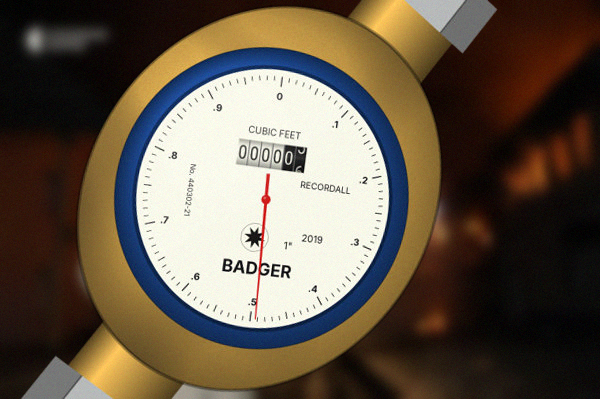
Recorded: 5.49 (ft³)
